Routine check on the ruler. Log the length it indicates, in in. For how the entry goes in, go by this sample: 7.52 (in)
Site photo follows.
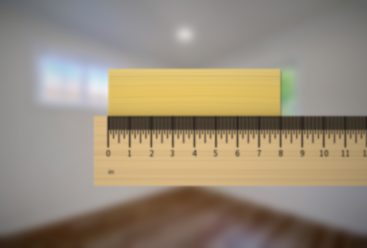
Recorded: 8 (in)
